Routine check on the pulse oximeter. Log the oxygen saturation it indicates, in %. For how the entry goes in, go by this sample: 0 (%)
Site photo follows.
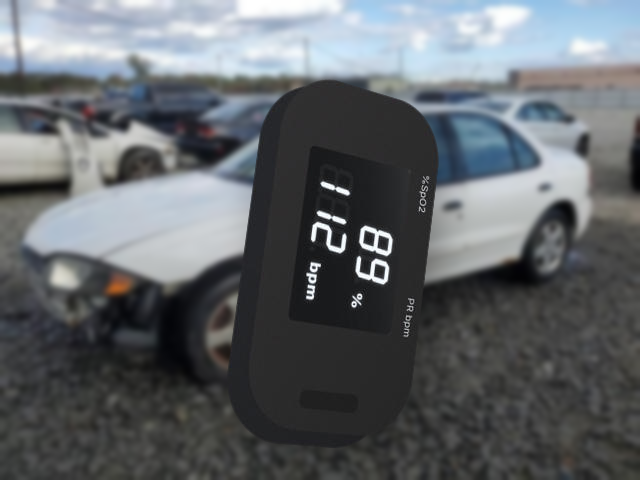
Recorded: 89 (%)
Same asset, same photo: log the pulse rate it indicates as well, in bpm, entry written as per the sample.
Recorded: 112 (bpm)
